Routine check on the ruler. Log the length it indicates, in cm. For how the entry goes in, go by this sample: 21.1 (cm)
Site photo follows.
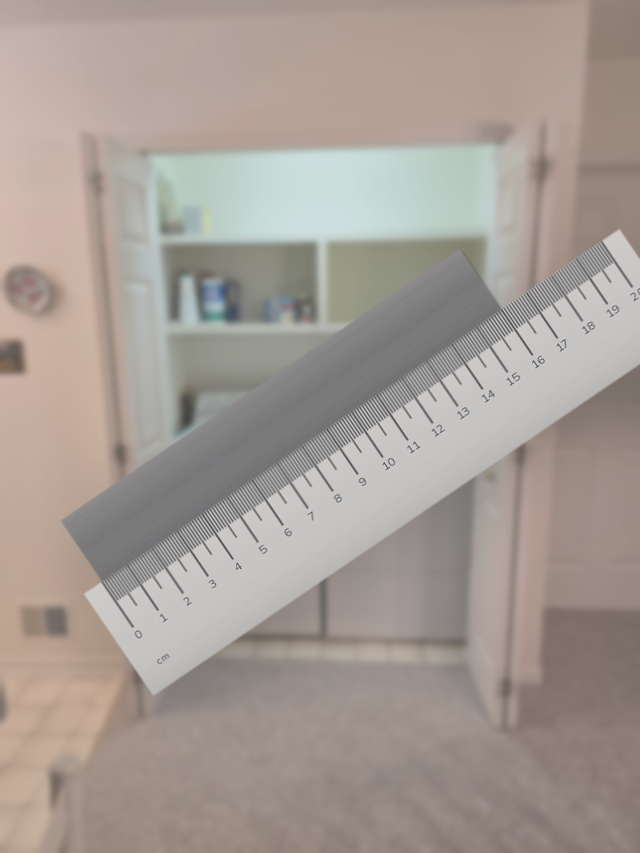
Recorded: 16 (cm)
